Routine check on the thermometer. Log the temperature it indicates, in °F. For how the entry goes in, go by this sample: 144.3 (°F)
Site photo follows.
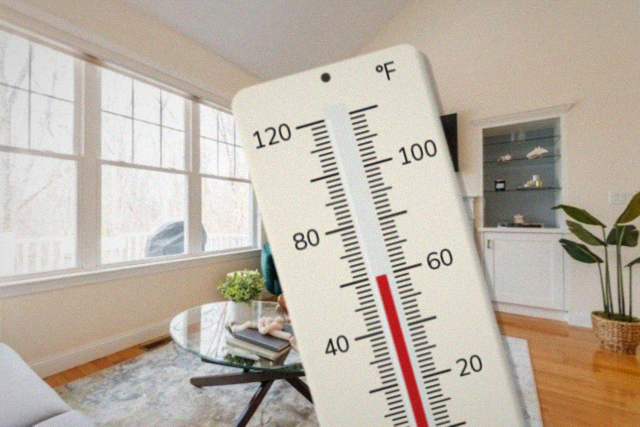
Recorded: 60 (°F)
